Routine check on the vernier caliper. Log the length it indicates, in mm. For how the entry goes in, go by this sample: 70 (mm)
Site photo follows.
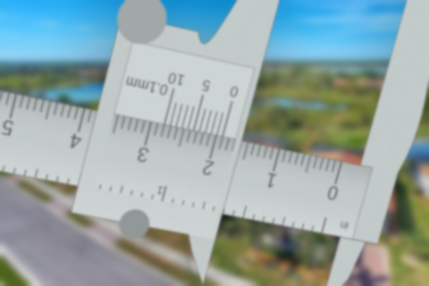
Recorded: 19.0 (mm)
